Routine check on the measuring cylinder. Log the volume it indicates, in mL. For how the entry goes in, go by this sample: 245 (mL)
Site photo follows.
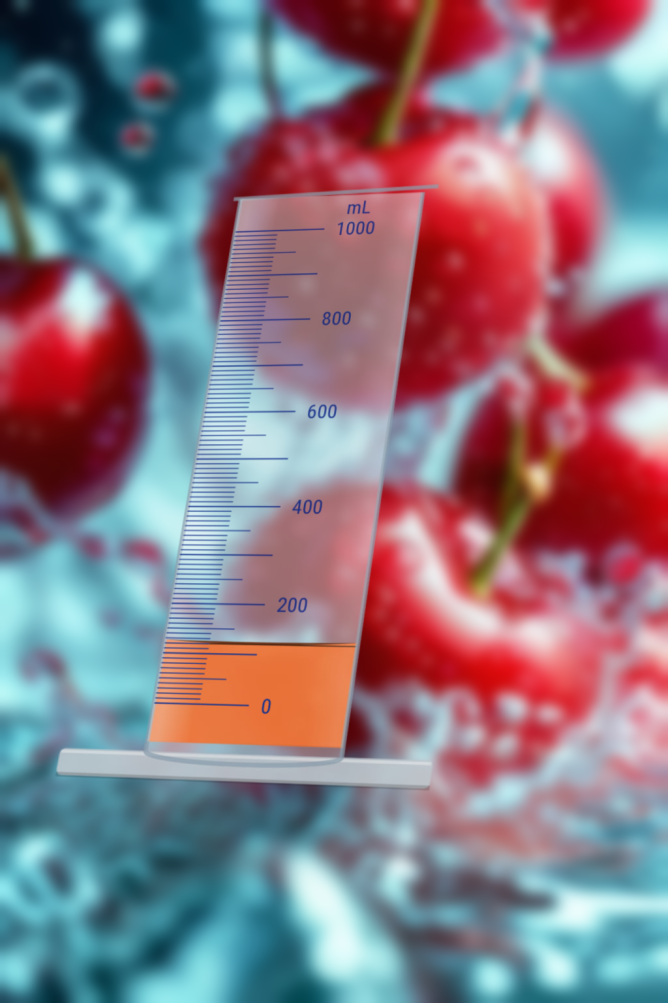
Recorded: 120 (mL)
